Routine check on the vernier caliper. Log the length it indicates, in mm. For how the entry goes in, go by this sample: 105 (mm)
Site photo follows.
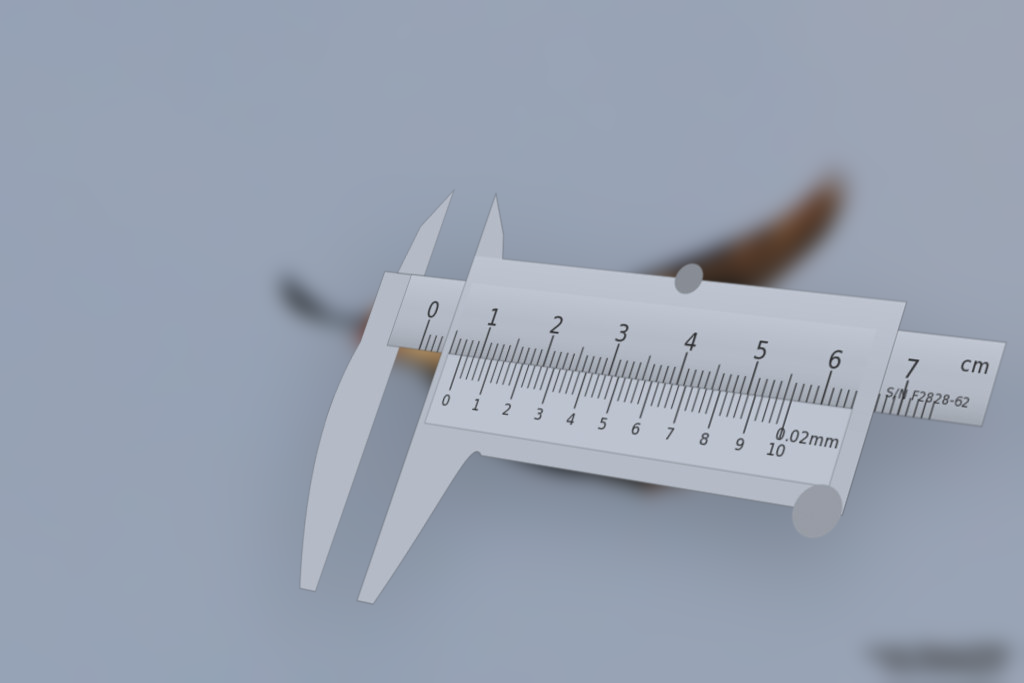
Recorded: 7.0 (mm)
